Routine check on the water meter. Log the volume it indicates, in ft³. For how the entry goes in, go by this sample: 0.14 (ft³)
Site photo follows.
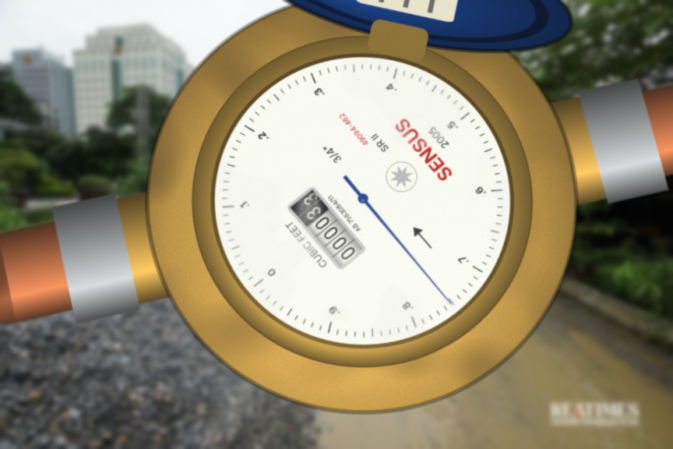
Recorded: 32.75 (ft³)
